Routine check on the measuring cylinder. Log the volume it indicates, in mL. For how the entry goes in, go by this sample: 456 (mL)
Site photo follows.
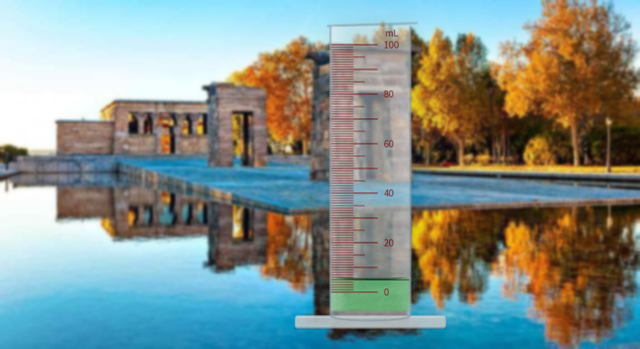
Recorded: 5 (mL)
